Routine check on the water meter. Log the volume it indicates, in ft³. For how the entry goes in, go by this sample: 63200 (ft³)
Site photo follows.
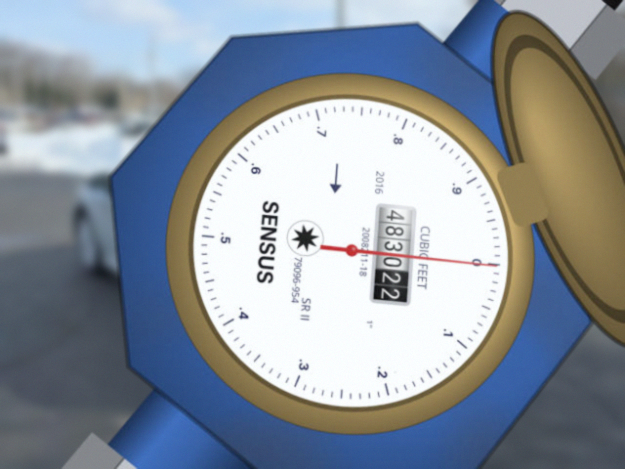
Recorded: 483022.00 (ft³)
